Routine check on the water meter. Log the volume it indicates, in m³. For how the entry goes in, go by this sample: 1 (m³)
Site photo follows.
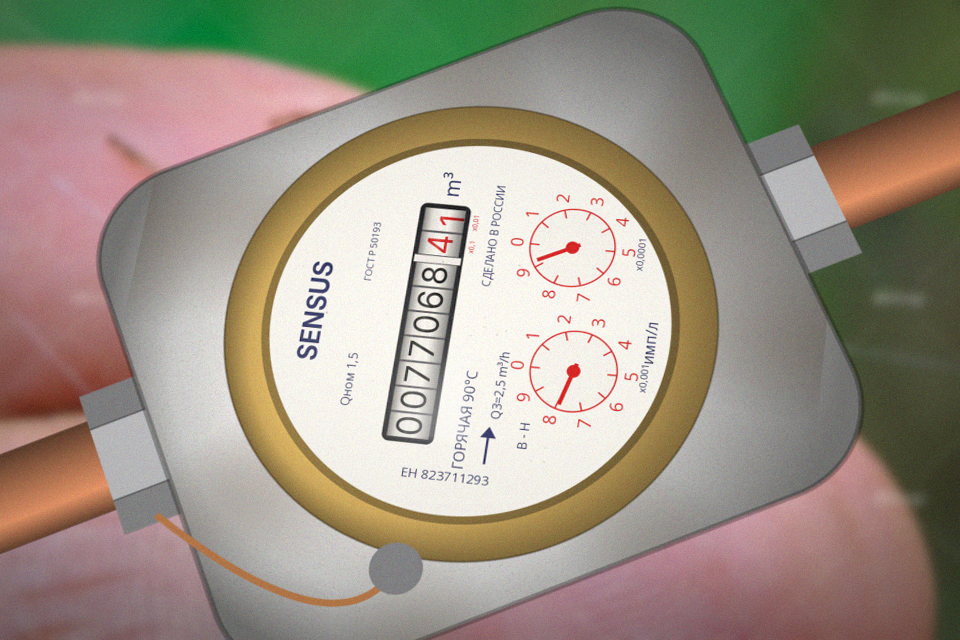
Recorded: 77068.4079 (m³)
